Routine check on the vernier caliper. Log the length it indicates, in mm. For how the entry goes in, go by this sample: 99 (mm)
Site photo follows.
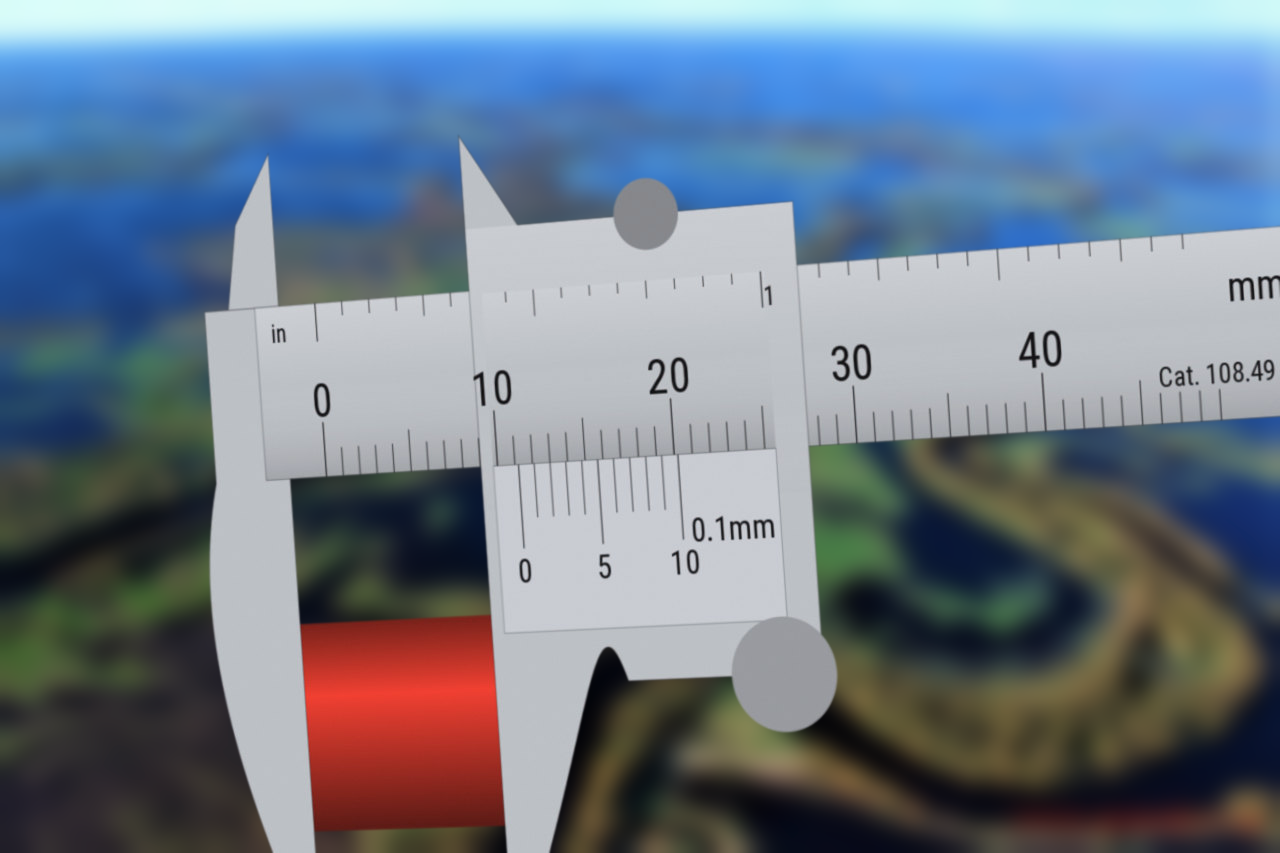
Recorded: 11.2 (mm)
